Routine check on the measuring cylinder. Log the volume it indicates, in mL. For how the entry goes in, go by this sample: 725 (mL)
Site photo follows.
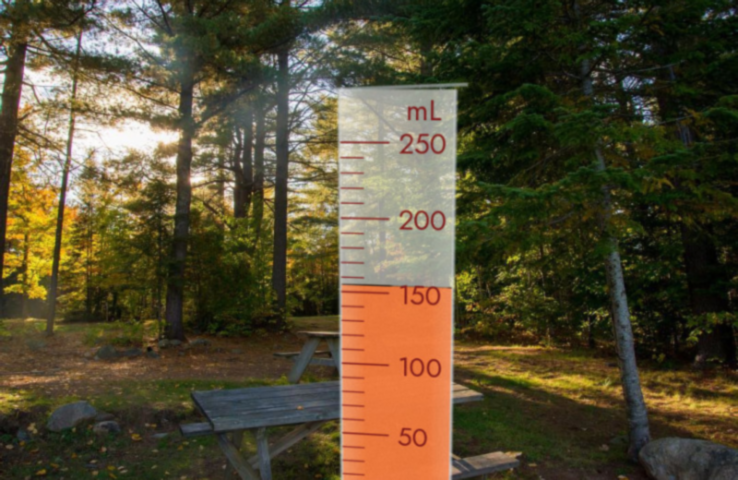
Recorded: 155 (mL)
